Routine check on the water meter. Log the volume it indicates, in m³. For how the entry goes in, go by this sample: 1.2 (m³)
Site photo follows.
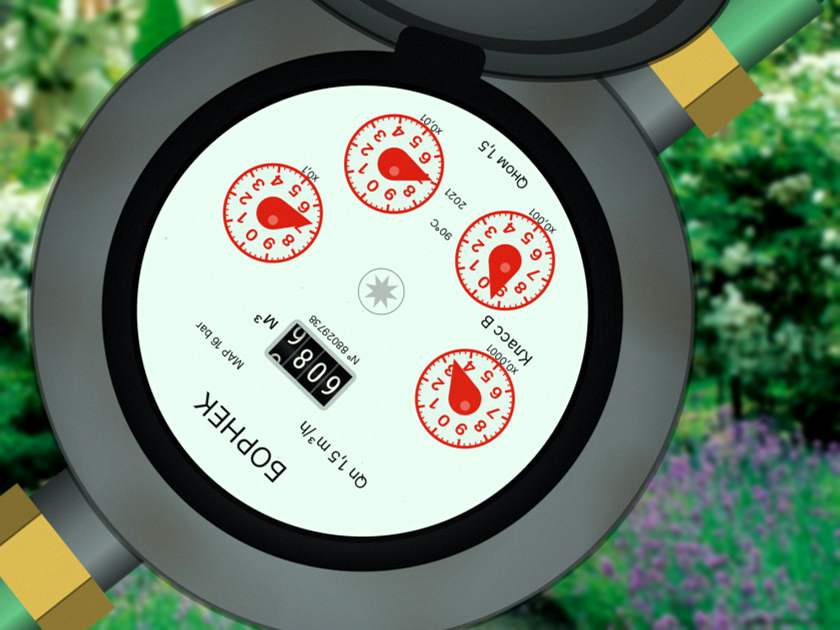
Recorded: 6085.6693 (m³)
